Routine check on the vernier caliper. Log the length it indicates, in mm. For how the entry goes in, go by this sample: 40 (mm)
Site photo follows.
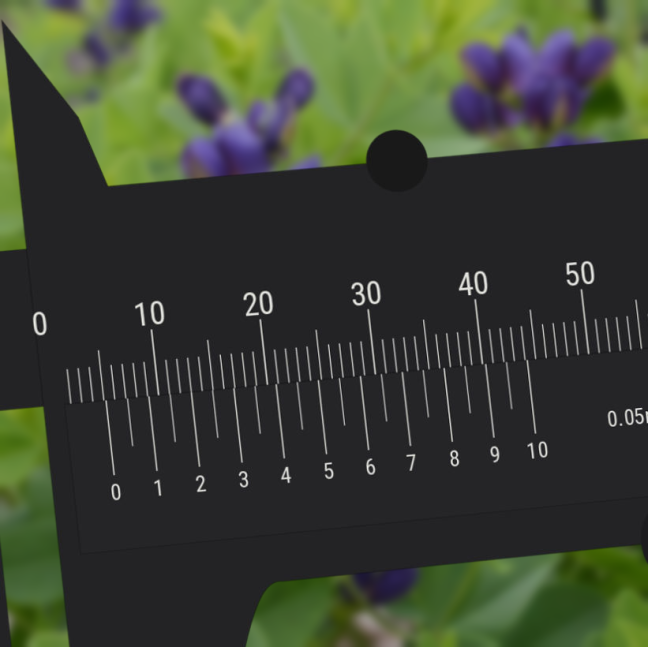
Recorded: 5.2 (mm)
